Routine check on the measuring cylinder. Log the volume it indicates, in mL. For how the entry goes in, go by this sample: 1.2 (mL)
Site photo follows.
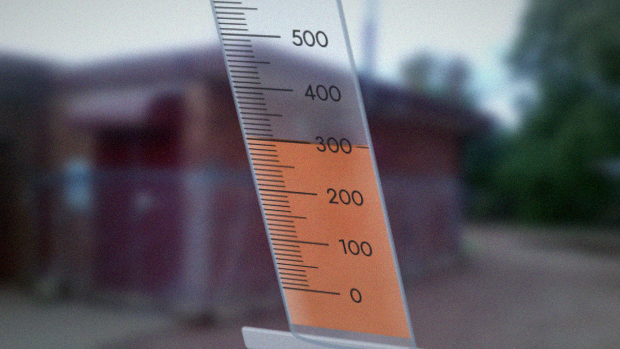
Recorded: 300 (mL)
